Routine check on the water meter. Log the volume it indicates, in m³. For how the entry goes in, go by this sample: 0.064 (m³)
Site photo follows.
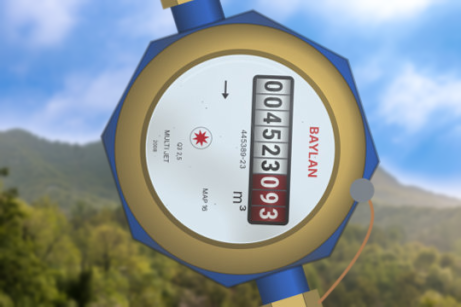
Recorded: 4523.093 (m³)
